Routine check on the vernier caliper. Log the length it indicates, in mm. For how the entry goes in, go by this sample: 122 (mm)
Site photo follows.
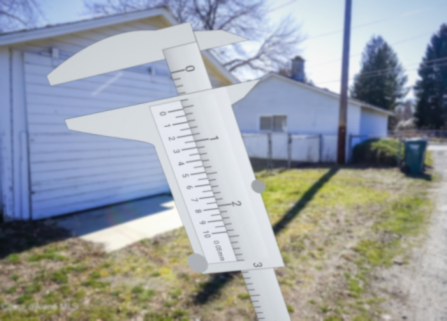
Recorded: 5.2 (mm)
